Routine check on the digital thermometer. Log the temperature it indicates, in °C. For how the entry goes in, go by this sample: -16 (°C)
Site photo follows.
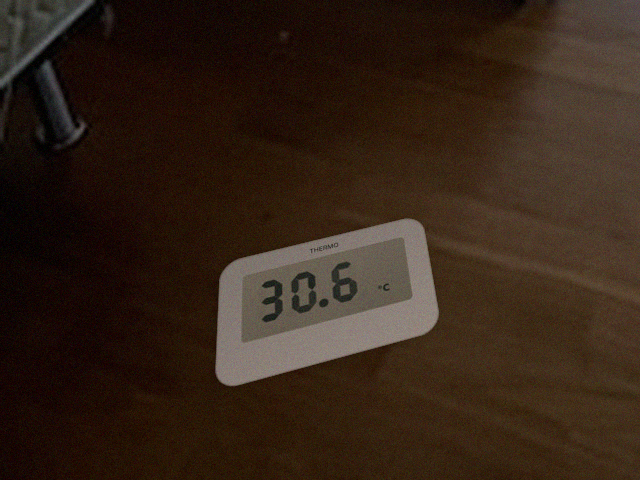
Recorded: 30.6 (°C)
